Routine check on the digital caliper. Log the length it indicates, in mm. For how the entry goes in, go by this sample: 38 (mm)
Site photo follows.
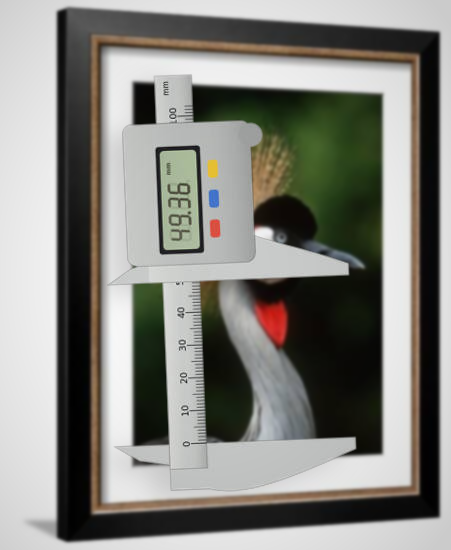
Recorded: 49.36 (mm)
